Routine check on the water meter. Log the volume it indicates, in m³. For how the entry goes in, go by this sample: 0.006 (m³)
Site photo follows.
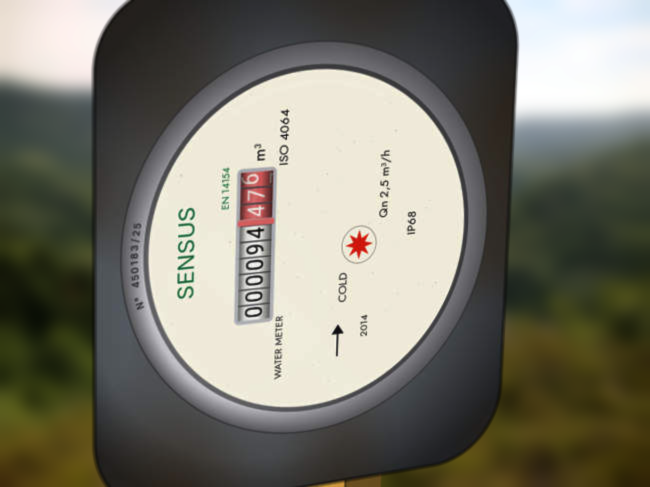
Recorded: 94.476 (m³)
